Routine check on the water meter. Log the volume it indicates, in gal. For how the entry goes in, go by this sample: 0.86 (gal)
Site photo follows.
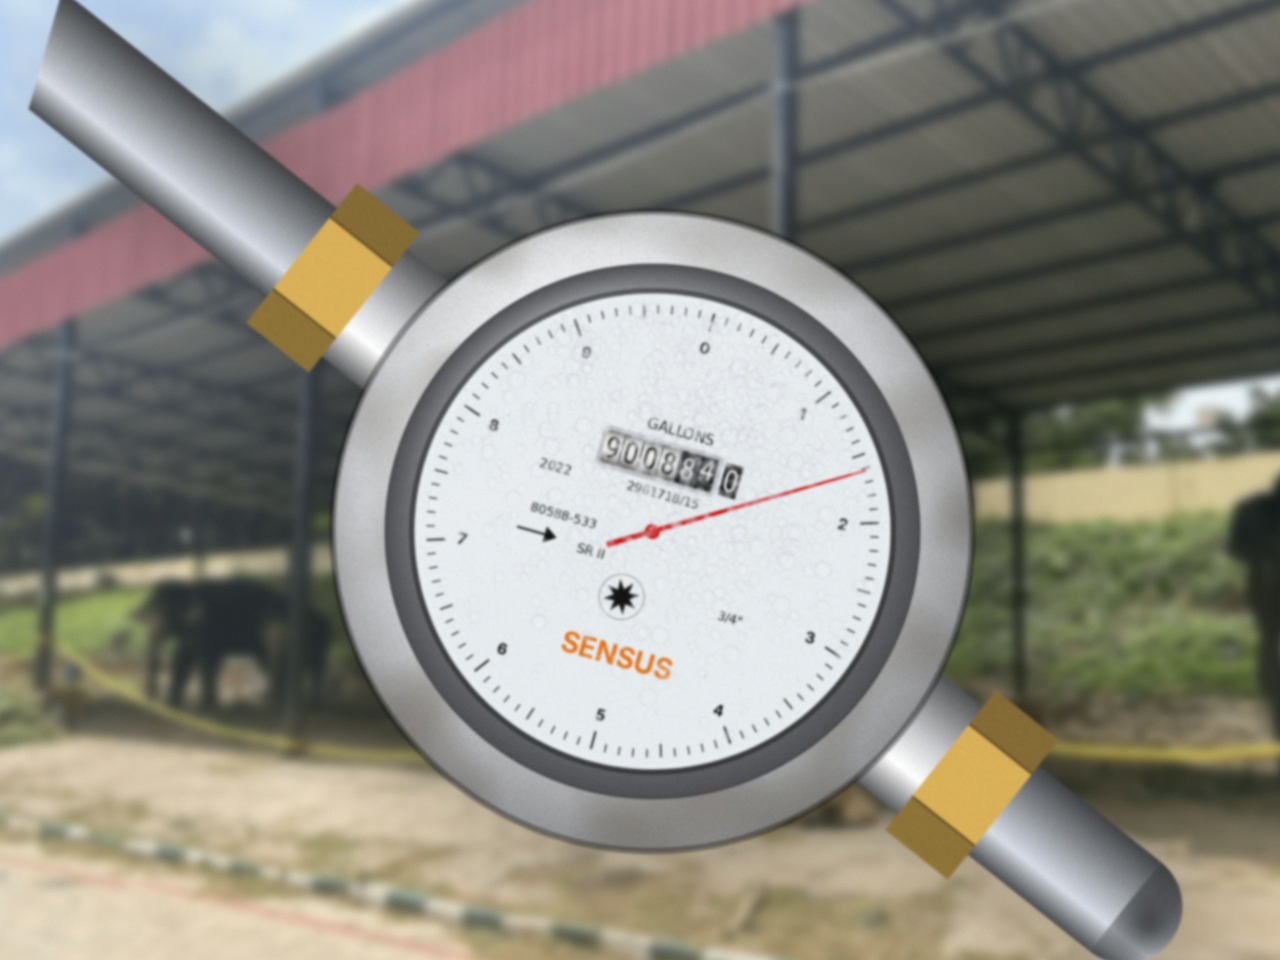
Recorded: 9008841.6 (gal)
